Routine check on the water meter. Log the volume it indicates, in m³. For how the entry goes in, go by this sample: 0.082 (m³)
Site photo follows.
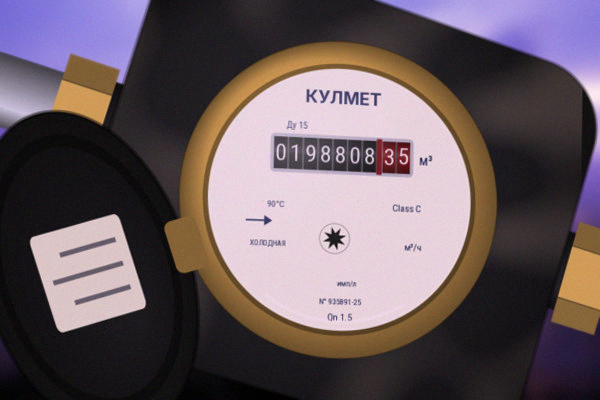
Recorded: 198808.35 (m³)
